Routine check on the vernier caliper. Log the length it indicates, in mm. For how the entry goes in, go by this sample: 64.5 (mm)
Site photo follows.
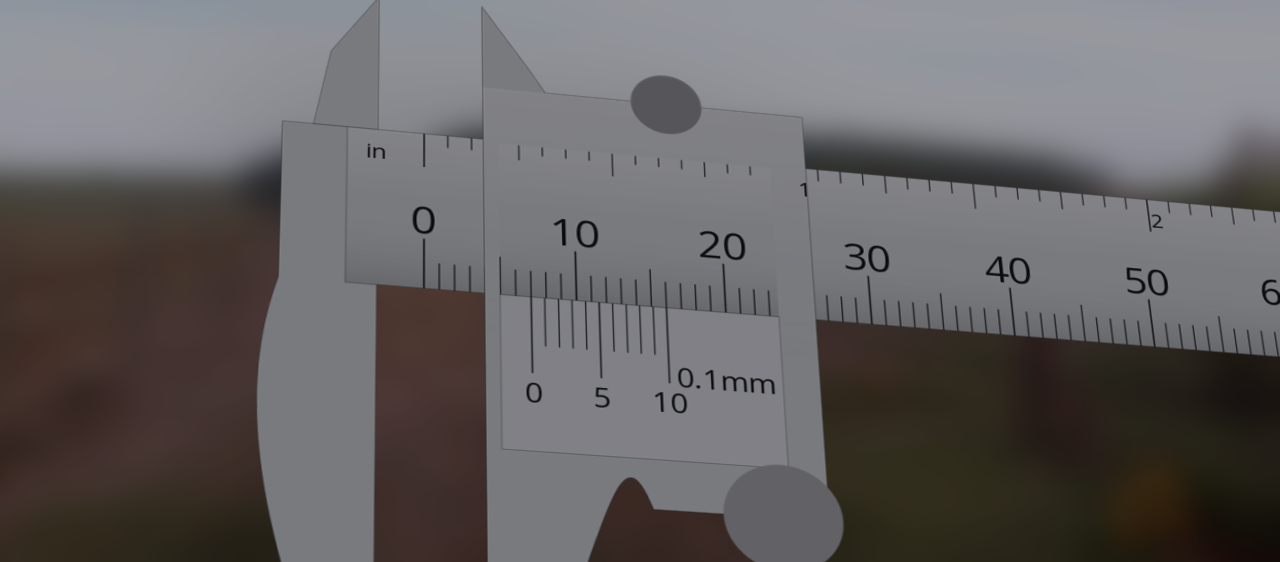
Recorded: 7.0 (mm)
